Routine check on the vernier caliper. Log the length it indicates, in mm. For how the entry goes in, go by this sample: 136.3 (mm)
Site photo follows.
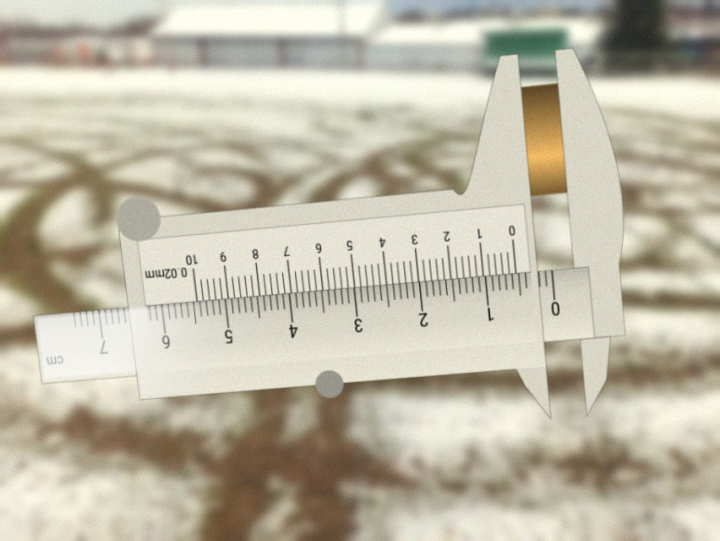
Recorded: 5.4 (mm)
